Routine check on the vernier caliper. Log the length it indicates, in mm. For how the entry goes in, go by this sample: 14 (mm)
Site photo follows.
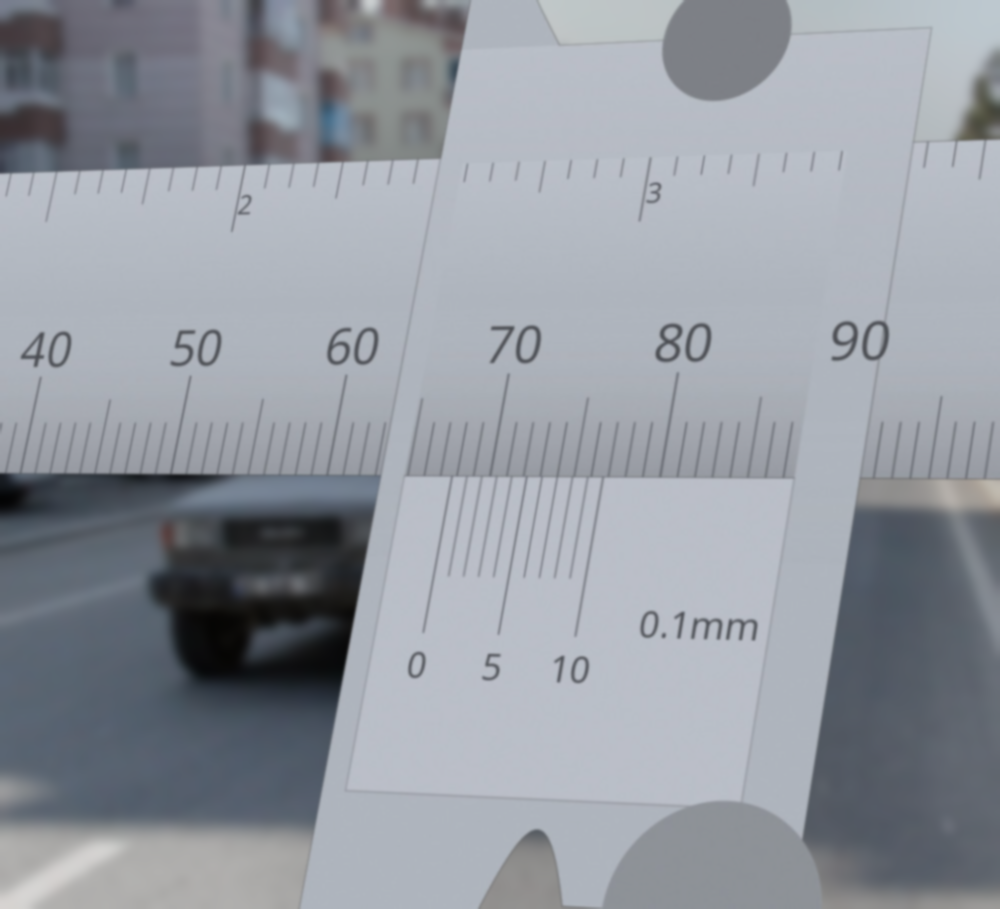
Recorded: 67.7 (mm)
